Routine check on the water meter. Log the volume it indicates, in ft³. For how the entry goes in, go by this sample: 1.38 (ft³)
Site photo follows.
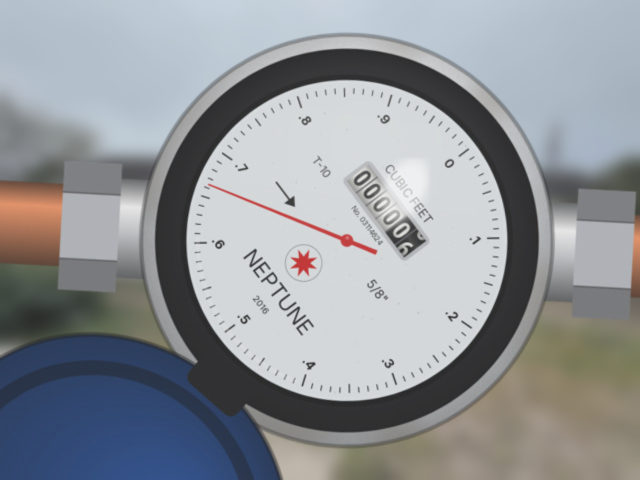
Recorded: 5.66 (ft³)
